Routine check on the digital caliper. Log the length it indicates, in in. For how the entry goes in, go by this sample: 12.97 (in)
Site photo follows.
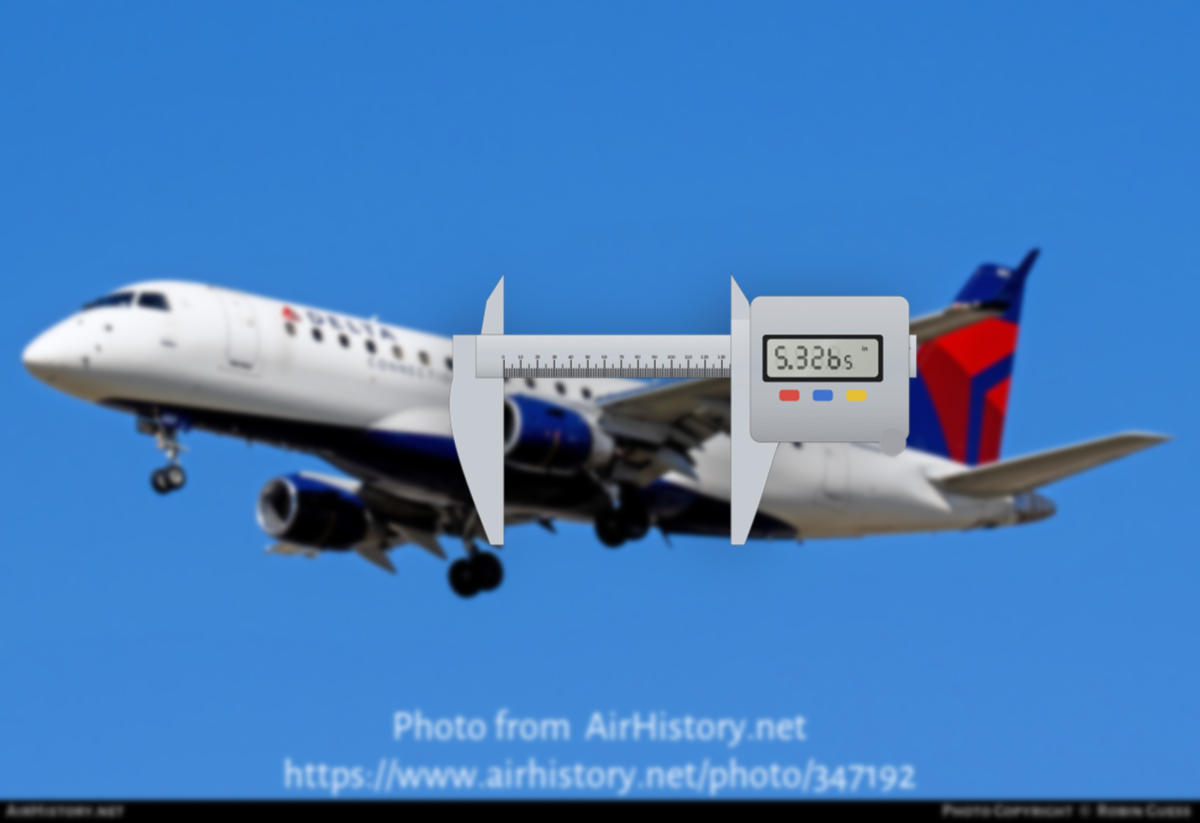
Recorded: 5.3265 (in)
